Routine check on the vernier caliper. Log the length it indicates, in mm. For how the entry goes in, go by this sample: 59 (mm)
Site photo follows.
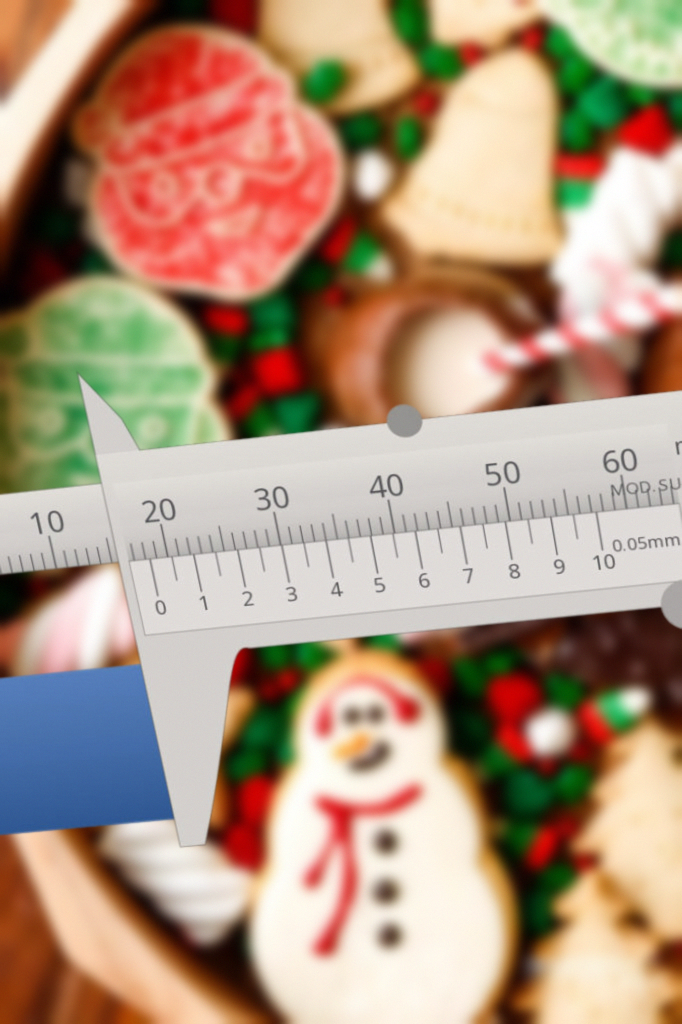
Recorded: 18.4 (mm)
